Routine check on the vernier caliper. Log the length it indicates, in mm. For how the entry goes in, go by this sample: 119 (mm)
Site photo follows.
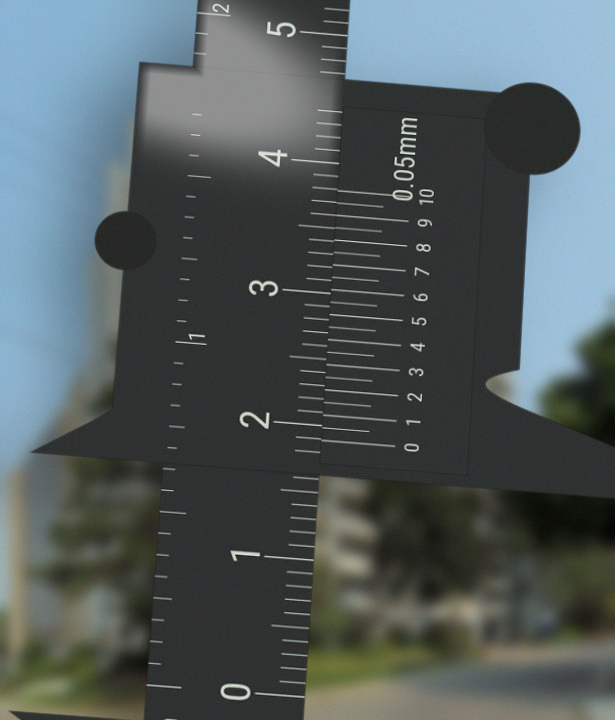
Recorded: 18.9 (mm)
